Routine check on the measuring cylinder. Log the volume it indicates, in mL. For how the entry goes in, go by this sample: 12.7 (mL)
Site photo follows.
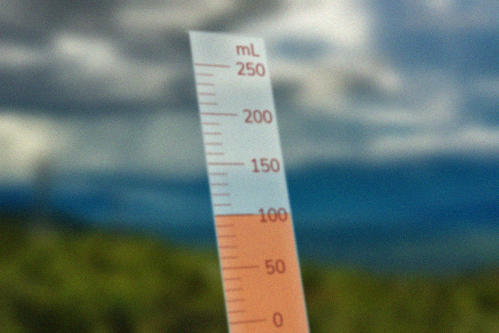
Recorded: 100 (mL)
